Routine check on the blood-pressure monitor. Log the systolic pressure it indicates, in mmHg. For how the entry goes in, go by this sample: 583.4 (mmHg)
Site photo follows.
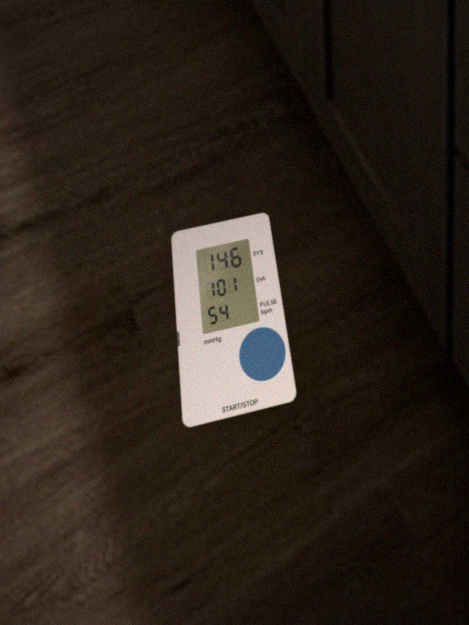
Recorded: 146 (mmHg)
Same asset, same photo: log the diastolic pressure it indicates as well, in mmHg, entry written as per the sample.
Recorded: 101 (mmHg)
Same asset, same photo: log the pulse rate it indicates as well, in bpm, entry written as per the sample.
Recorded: 54 (bpm)
